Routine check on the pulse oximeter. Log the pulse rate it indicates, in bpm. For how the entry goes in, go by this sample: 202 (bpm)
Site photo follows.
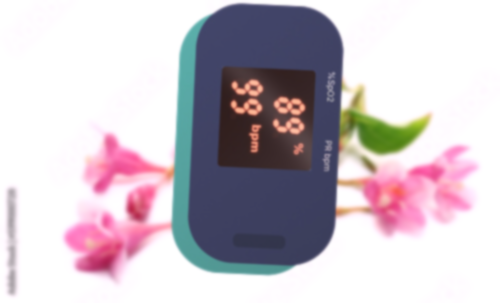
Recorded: 99 (bpm)
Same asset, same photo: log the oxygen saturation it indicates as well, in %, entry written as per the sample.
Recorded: 89 (%)
